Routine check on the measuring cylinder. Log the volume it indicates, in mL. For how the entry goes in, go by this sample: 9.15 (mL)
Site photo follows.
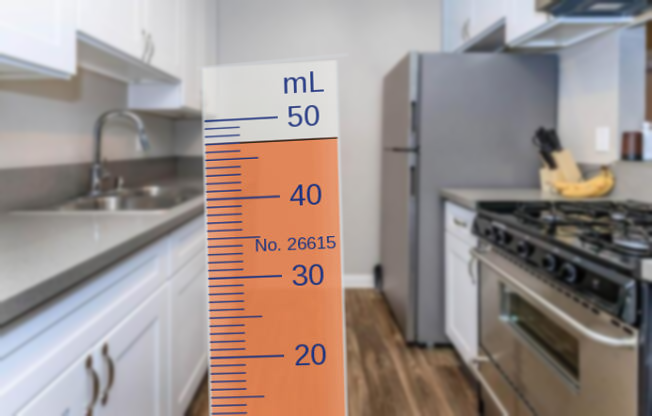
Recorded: 47 (mL)
